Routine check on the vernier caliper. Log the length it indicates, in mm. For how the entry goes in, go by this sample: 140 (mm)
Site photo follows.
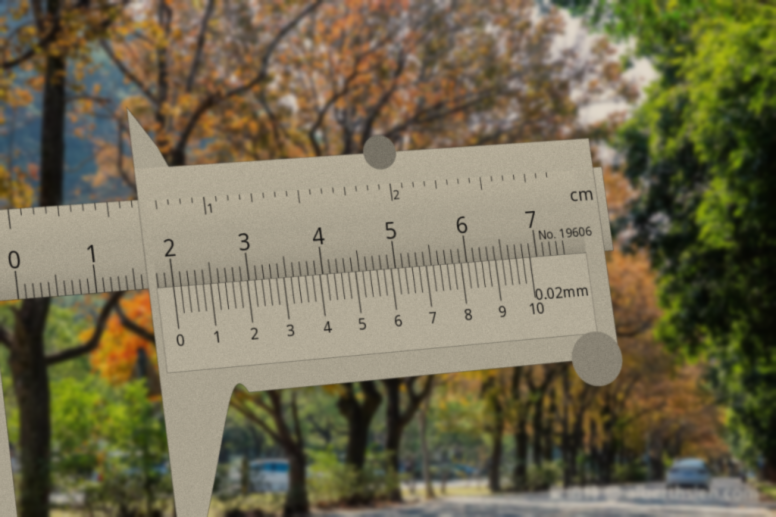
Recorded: 20.0 (mm)
